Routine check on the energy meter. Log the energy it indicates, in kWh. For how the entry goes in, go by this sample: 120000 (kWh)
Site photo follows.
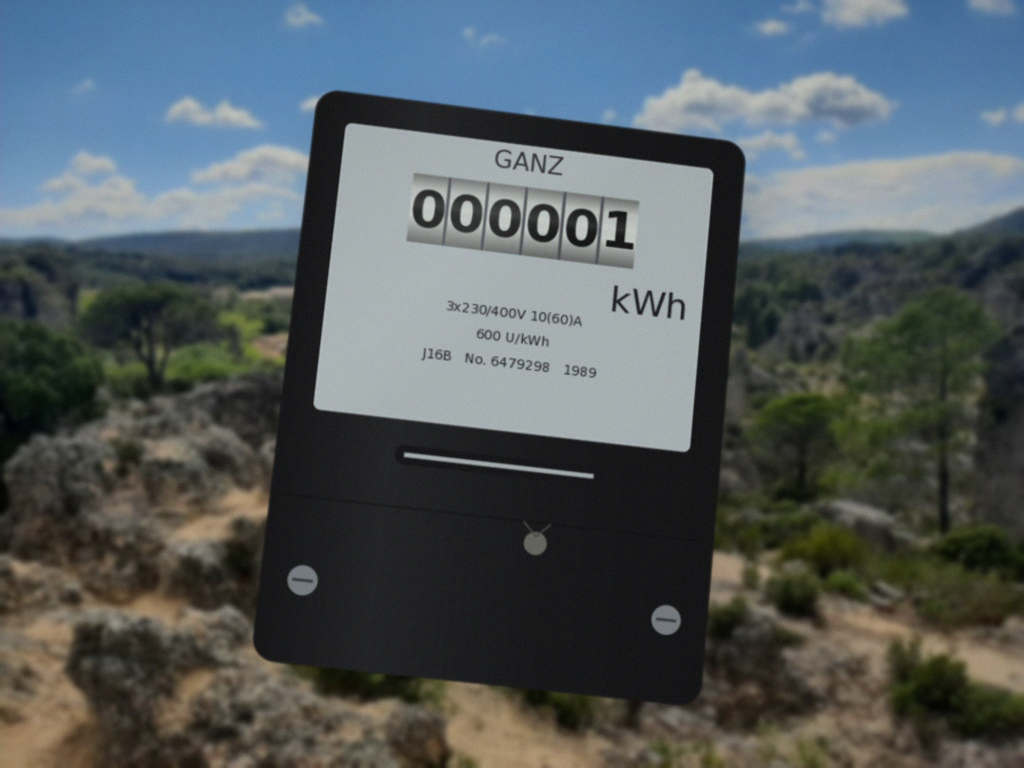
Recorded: 1 (kWh)
